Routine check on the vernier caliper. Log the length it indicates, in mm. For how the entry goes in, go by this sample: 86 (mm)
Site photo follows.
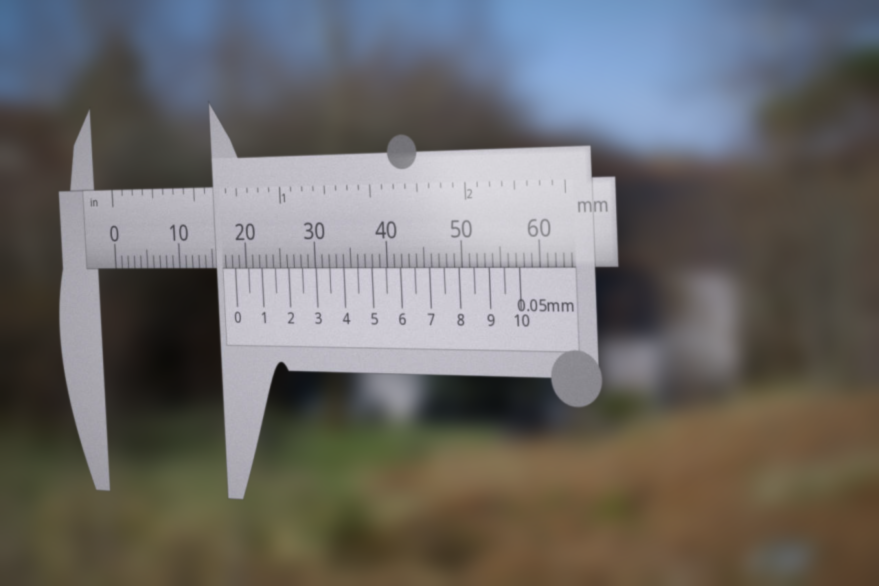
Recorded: 18.4 (mm)
